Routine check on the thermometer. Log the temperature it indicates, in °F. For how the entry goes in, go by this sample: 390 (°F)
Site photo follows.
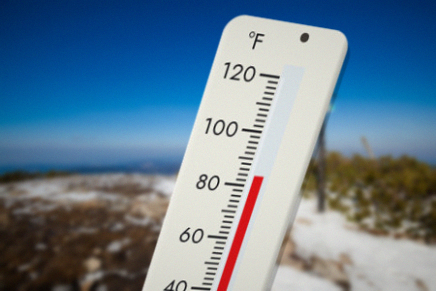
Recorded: 84 (°F)
